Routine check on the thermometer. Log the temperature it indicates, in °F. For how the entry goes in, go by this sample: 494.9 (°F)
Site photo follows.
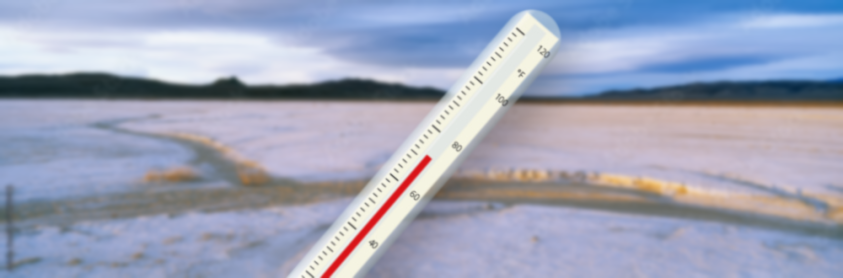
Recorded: 72 (°F)
